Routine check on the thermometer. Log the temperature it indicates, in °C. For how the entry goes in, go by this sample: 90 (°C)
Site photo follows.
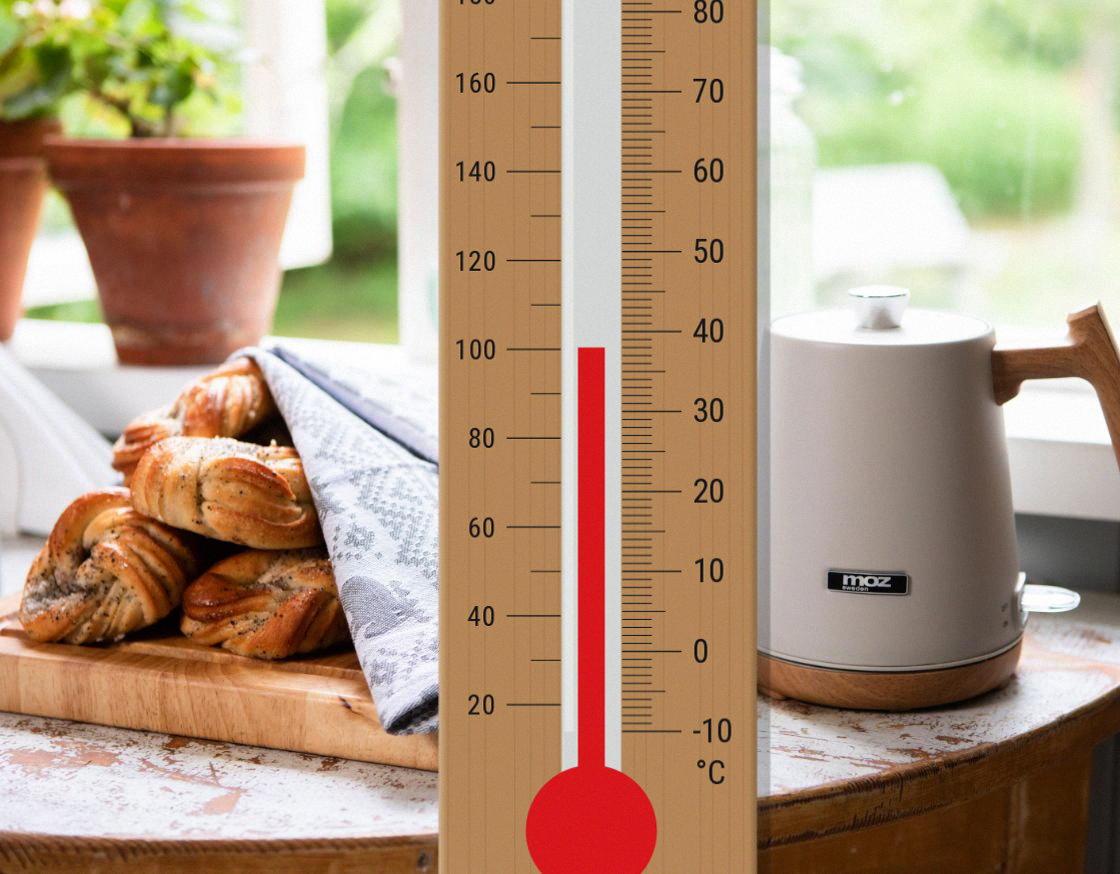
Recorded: 38 (°C)
